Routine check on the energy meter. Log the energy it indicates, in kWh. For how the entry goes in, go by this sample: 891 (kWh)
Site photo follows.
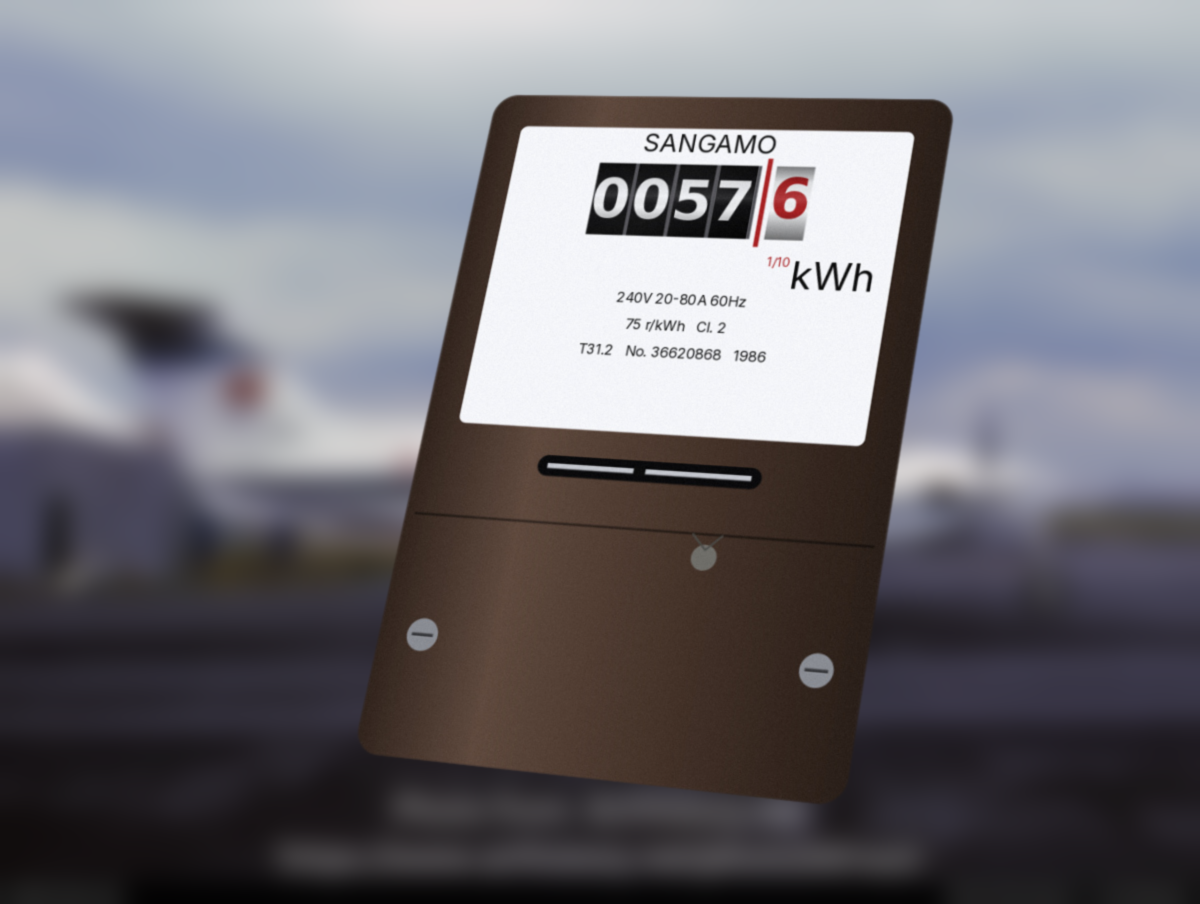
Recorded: 57.6 (kWh)
